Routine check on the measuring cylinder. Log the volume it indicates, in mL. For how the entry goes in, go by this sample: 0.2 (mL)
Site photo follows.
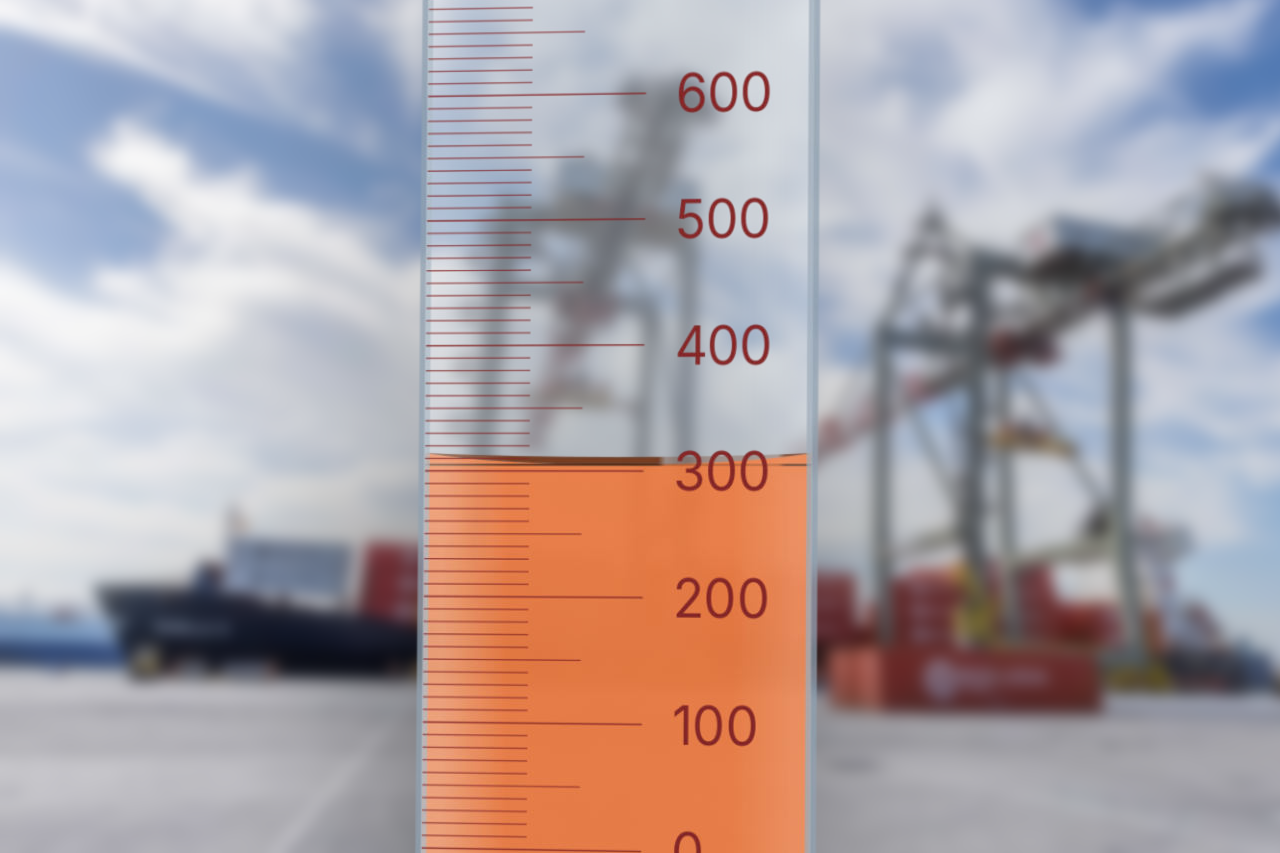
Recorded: 305 (mL)
